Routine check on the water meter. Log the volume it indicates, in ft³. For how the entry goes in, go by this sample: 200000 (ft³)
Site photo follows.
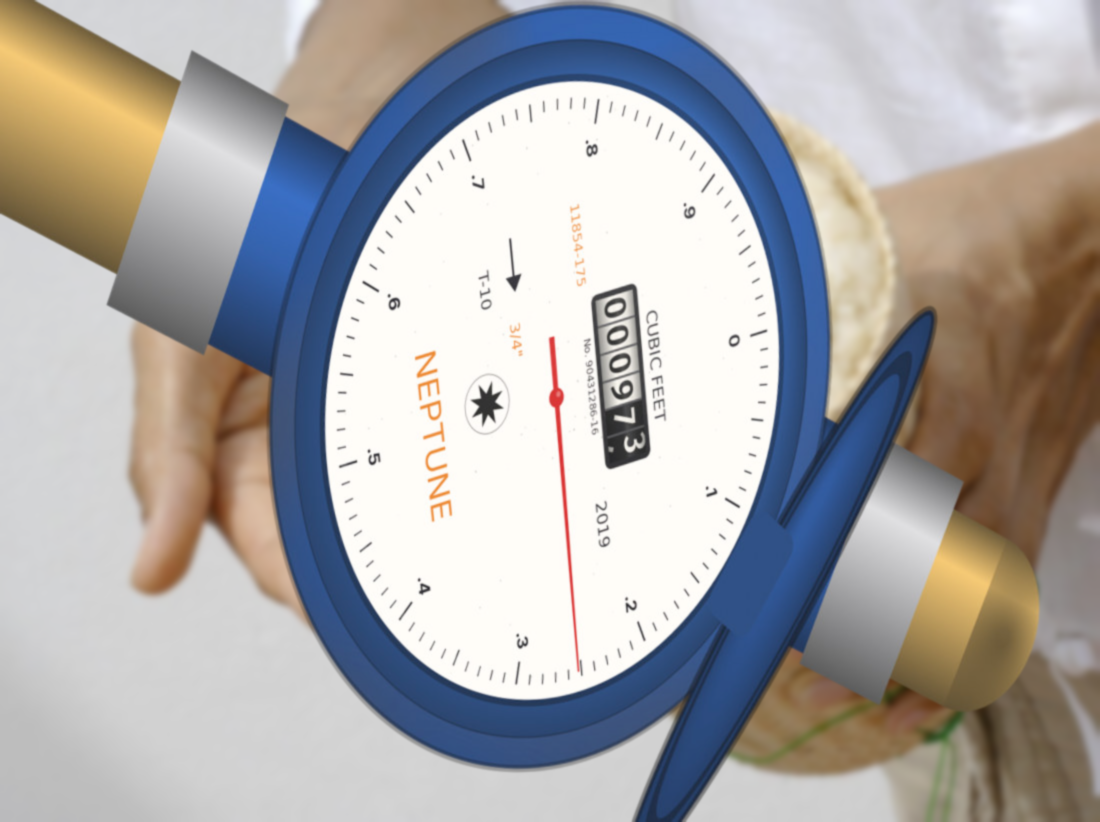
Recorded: 973.25 (ft³)
